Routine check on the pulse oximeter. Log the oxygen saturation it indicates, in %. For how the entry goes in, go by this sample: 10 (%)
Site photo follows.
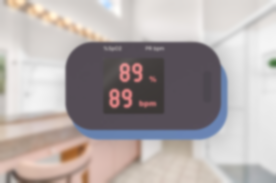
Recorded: 89 (%)
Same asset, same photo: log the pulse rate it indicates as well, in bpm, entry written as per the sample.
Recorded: 89 (bpm)
